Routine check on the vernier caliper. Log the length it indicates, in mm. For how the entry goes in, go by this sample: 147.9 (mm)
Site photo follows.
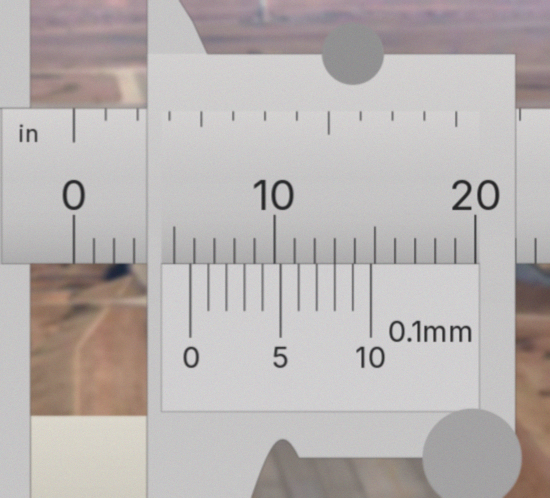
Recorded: 5.8 (mm)
